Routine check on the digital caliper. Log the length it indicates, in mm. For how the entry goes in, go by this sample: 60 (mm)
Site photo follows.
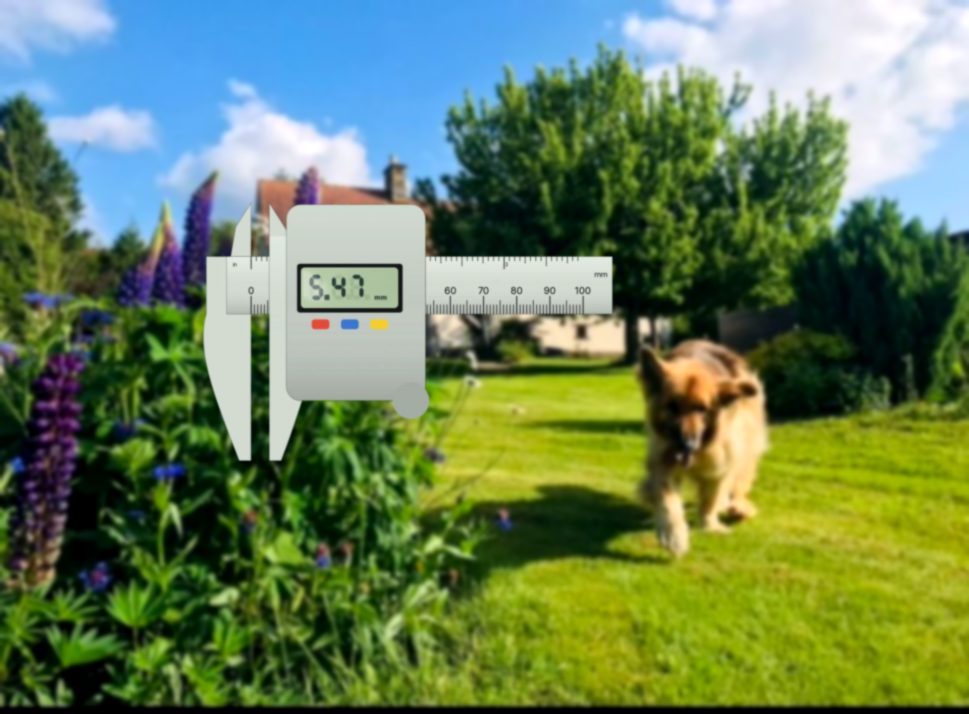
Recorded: 5.47 (mm)
